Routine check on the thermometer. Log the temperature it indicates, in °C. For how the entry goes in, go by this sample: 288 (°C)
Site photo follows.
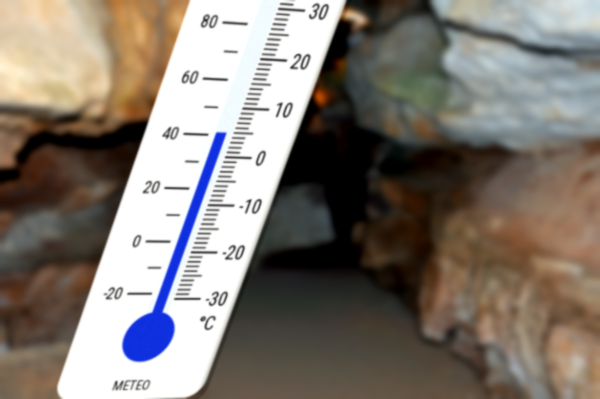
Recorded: 5 (°C)
